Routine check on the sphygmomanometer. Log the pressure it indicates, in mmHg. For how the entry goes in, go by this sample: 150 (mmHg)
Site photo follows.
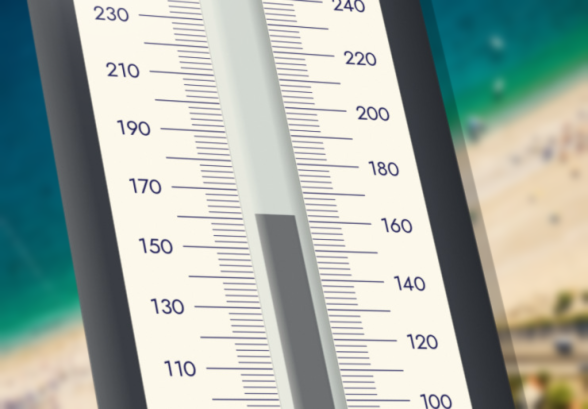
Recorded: 162 (mmHg)
